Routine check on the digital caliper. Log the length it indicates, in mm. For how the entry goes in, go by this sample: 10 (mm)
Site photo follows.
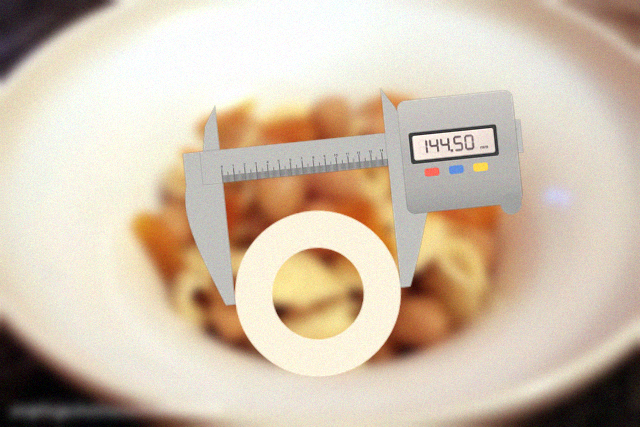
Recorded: 144.50 (mm)
